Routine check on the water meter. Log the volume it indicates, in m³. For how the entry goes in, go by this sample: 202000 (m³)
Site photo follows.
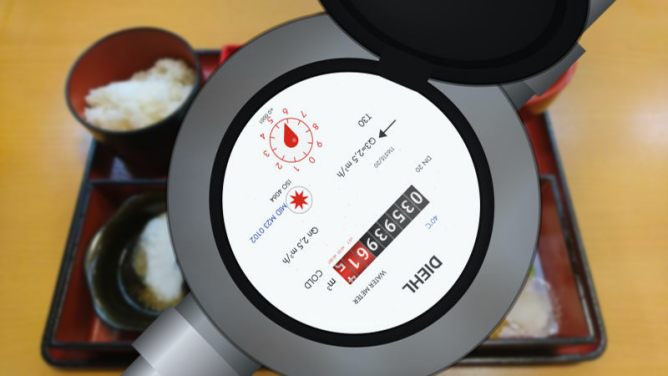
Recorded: 35939.6145 (m³)
